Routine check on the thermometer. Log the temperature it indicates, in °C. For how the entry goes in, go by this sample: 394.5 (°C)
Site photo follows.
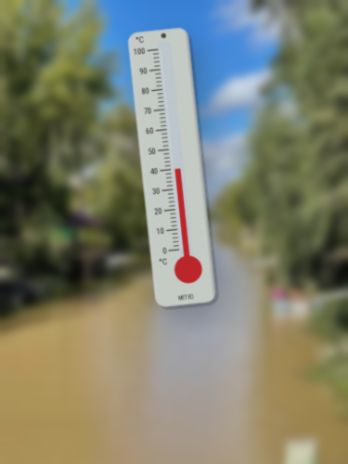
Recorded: 40 (°C)
